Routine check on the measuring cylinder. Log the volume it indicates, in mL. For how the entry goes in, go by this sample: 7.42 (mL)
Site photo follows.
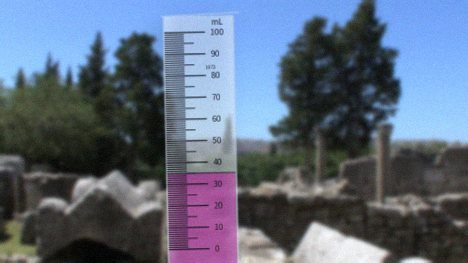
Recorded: 35 (mL)
